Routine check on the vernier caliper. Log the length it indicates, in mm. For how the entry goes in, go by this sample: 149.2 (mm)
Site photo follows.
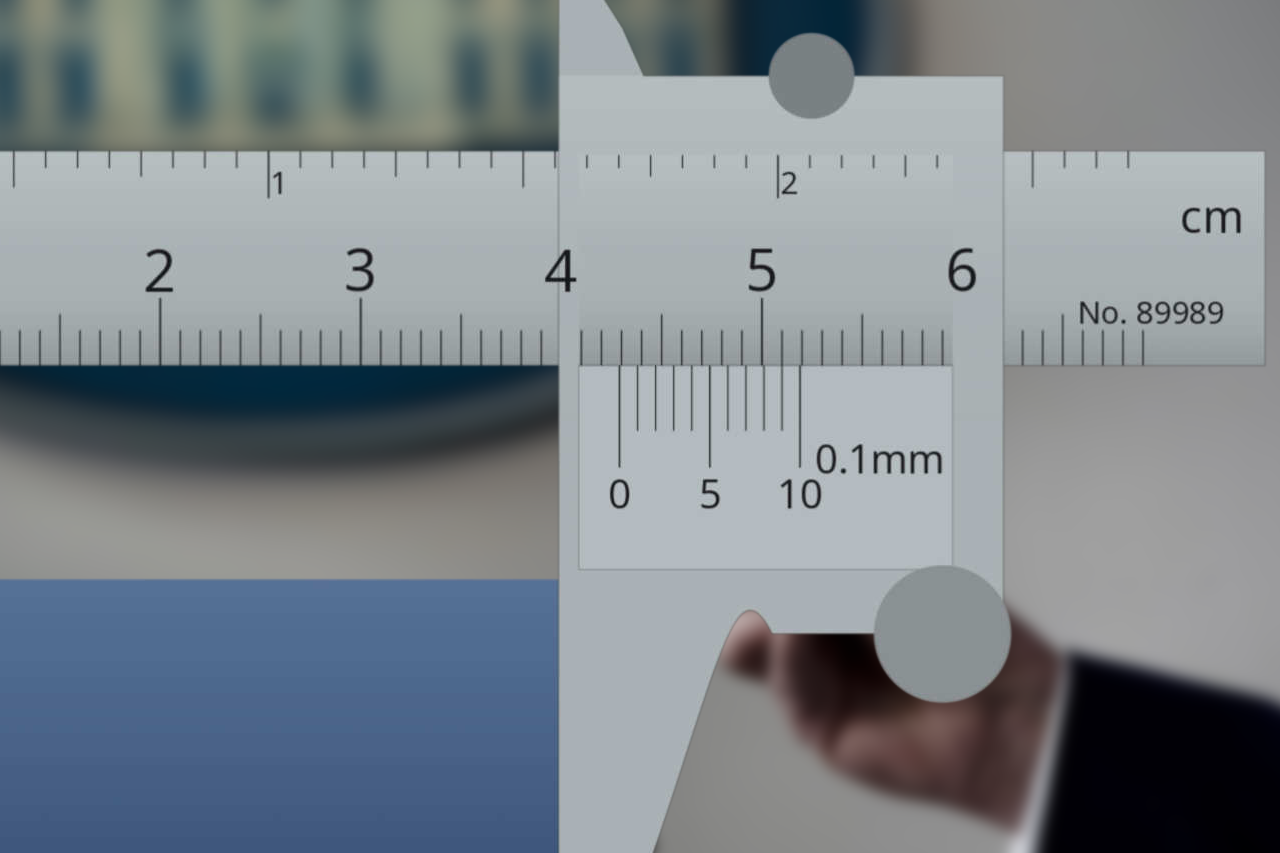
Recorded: 42.9 (mm)
